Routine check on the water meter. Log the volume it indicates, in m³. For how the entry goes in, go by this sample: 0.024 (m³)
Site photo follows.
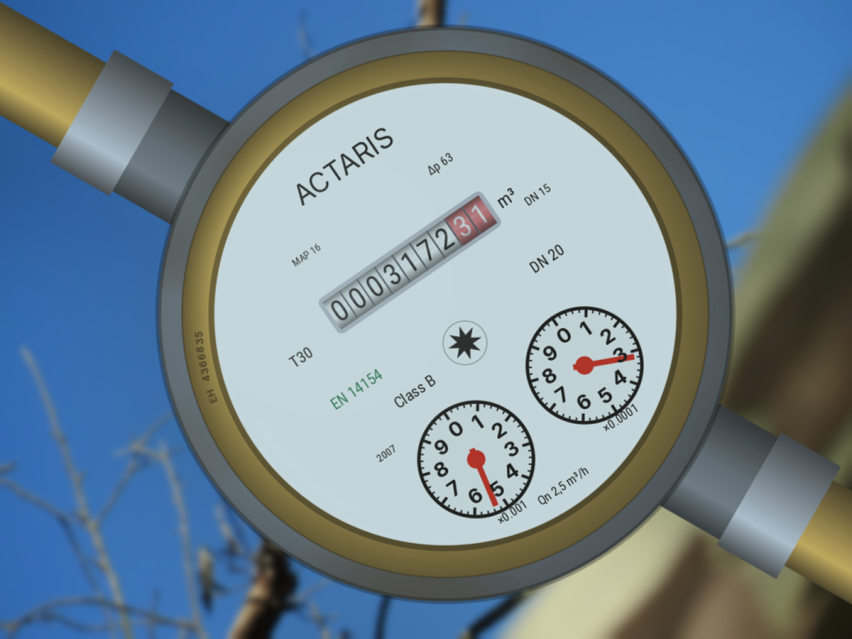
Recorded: 3172.3153 (m³)
